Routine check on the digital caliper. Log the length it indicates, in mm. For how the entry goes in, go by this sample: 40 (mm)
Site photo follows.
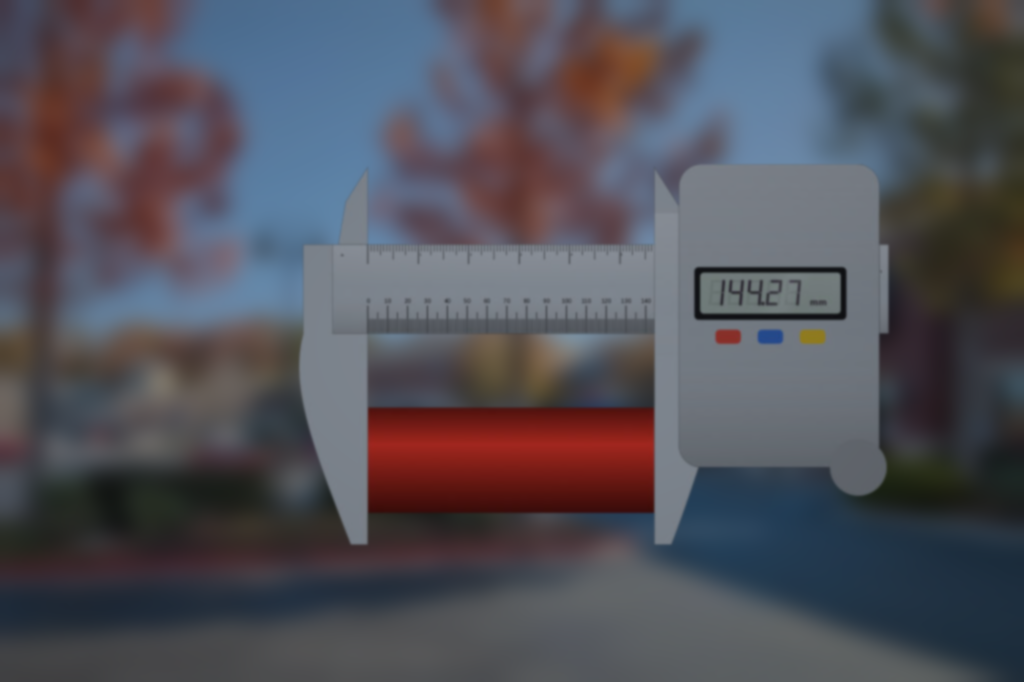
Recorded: 144.27 (mm)
